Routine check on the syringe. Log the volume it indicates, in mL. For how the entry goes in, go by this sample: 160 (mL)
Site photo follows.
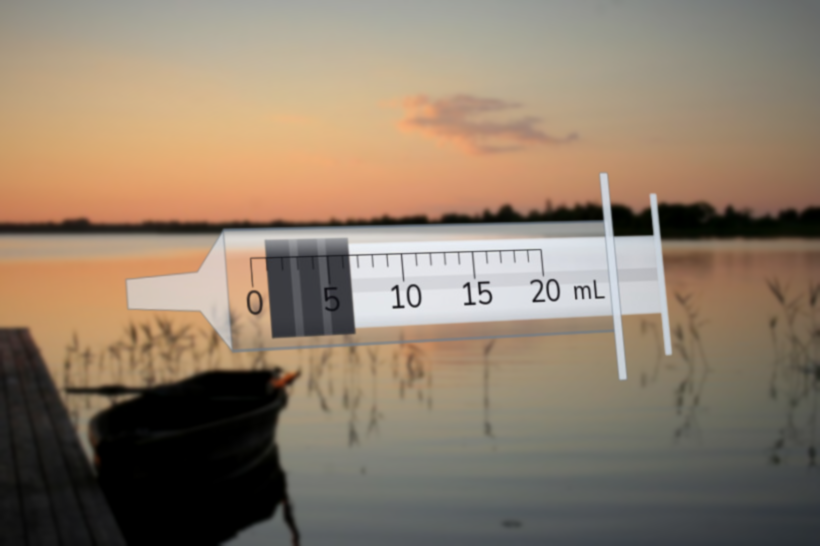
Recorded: 1 (mL)
